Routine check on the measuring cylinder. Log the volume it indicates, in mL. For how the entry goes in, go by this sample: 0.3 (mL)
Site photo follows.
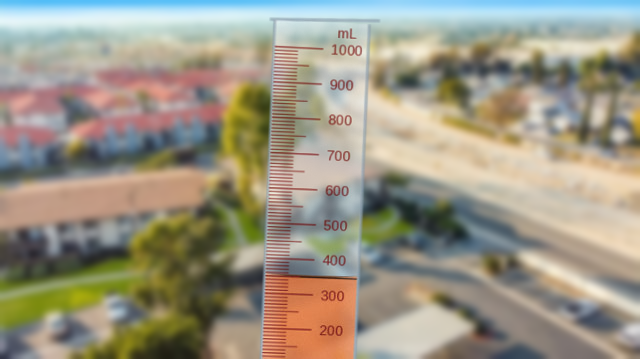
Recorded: 350 (mL)
